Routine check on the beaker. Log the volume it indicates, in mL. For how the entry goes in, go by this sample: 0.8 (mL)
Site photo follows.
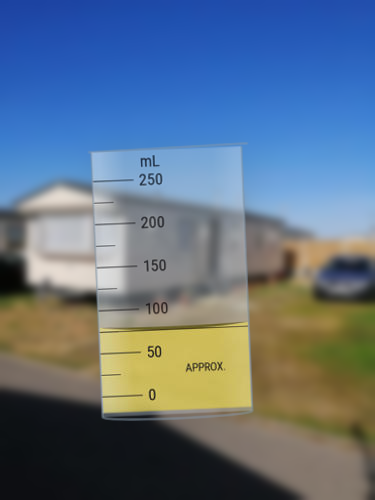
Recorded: 75 (mL)
